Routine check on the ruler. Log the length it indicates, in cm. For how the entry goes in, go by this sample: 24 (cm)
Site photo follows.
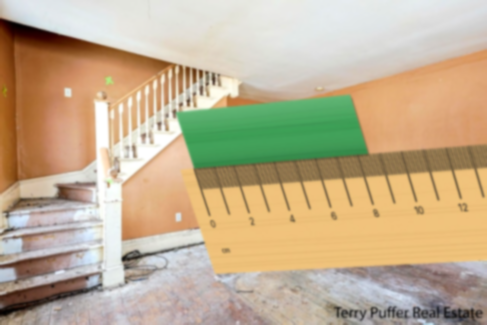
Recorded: 8.5 (cm)
